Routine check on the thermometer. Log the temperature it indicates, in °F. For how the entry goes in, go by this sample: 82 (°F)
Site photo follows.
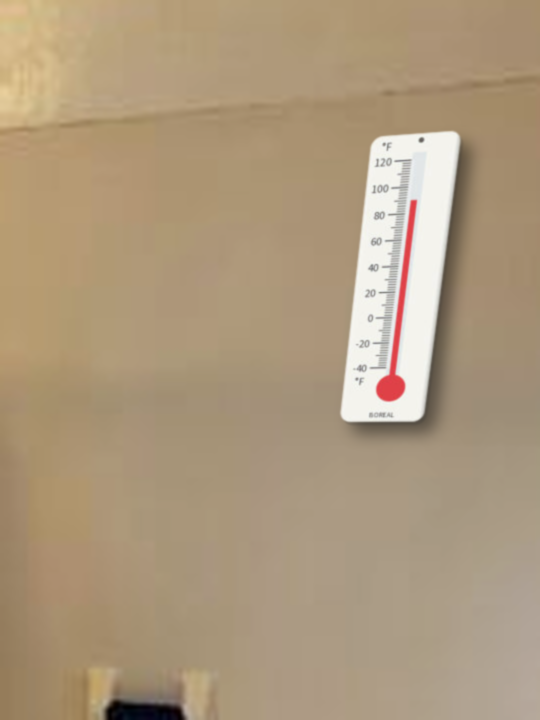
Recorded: 90 (°F)
